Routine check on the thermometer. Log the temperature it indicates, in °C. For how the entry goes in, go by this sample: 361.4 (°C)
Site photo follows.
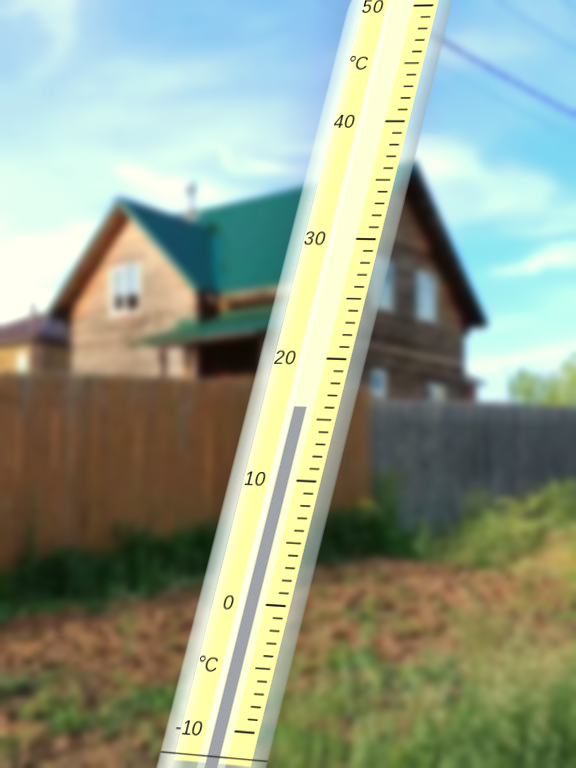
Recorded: 16 (°C)
